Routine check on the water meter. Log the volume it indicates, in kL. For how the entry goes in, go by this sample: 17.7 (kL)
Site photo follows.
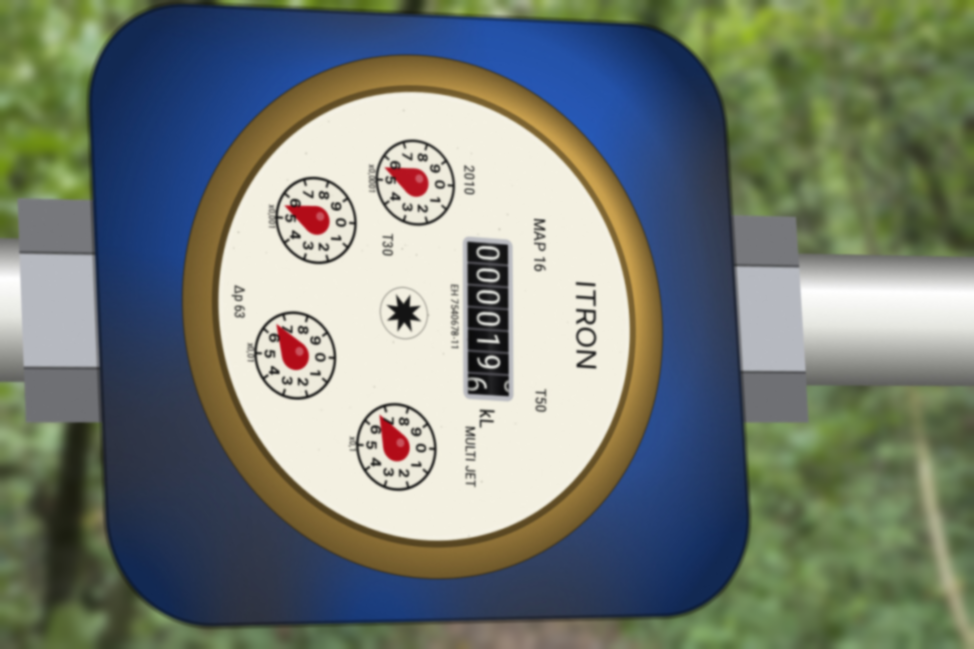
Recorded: 195.6655 (kL)
